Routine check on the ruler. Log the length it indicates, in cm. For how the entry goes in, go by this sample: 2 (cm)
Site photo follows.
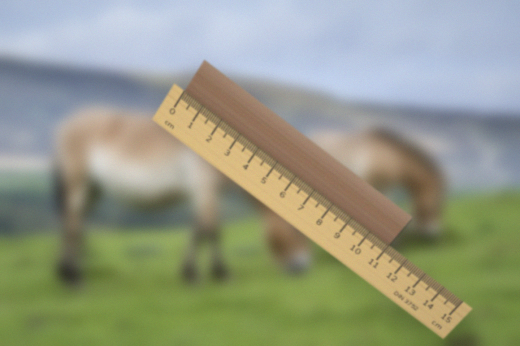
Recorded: 11 (cm)
